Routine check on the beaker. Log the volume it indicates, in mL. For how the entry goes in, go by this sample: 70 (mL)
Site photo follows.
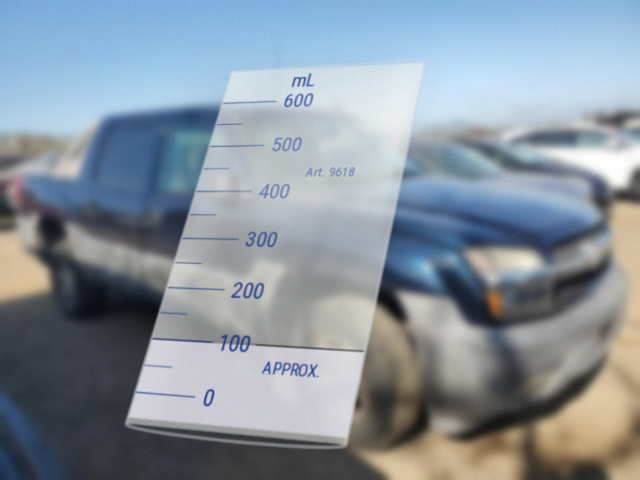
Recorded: 100 (mL)
